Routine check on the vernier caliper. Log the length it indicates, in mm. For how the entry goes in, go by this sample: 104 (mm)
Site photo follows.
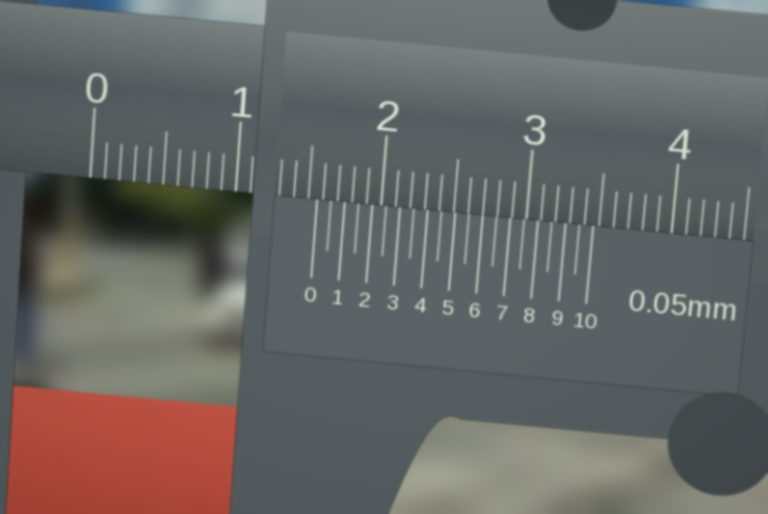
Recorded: 15.6 (mm)
